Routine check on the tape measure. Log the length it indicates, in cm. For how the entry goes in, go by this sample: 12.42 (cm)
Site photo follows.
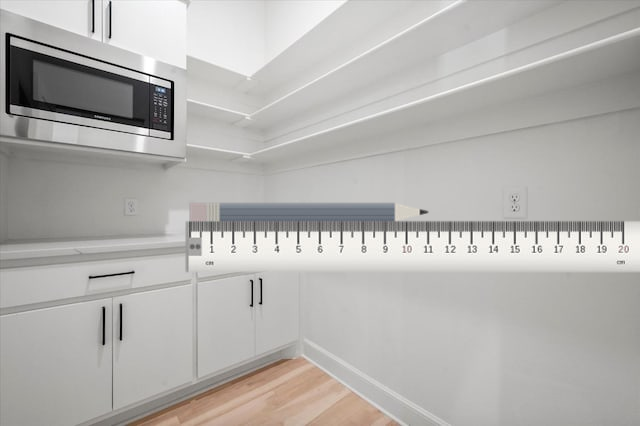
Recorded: 11 (cm)
